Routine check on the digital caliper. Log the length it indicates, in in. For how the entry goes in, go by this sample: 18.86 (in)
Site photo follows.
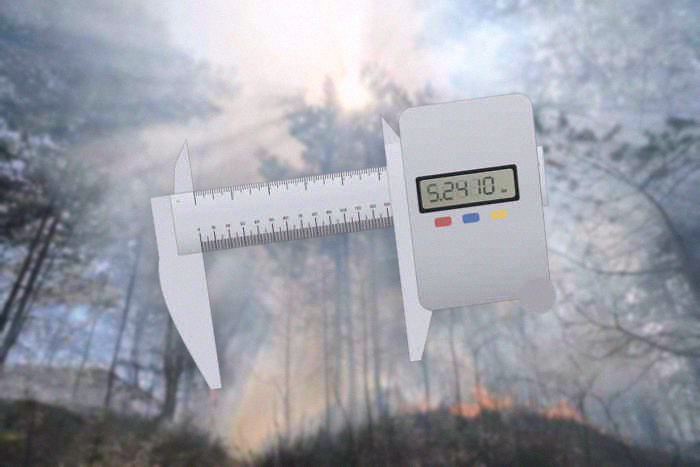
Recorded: 5.2410 (in)
